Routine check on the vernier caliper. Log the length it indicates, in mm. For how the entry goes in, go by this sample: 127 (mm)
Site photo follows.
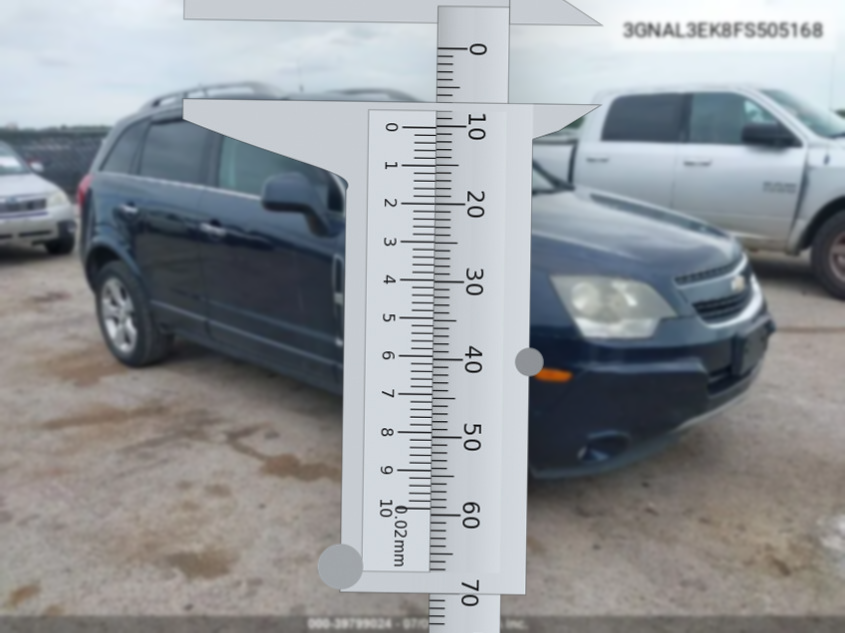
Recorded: 10.2 (mm)
